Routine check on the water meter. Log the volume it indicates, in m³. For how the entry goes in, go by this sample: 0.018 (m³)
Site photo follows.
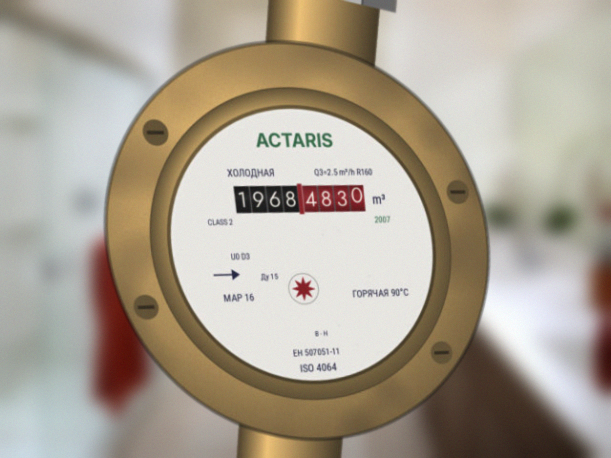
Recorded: 1968.4830 (m³)
